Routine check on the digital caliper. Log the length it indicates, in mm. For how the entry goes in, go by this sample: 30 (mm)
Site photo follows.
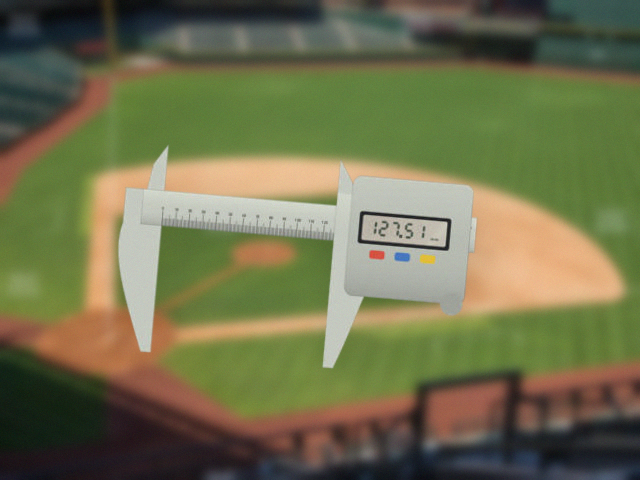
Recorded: 127.51 (mm)
